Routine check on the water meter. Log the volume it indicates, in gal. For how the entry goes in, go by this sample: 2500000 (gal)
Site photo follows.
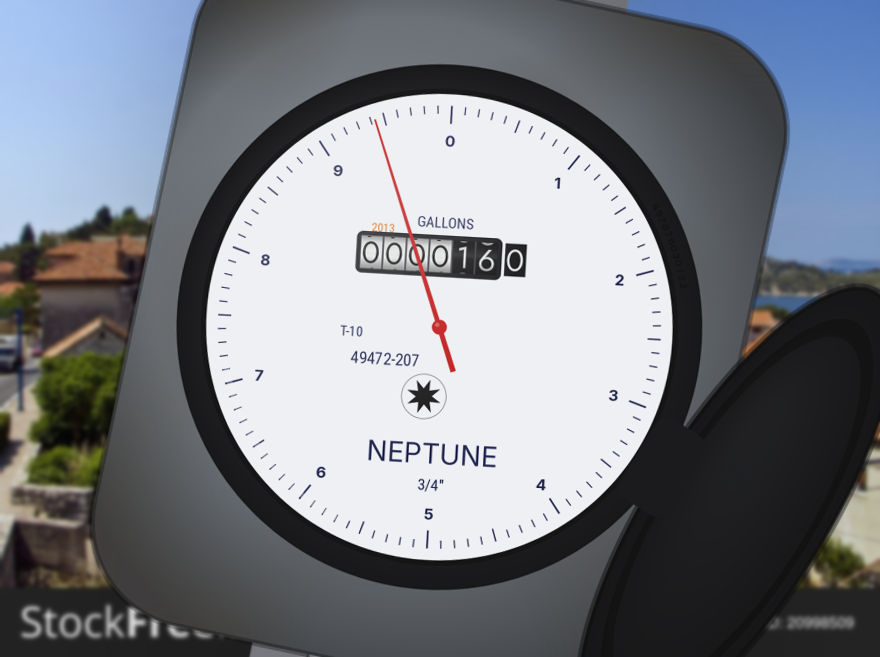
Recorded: 159.4 (gal)
